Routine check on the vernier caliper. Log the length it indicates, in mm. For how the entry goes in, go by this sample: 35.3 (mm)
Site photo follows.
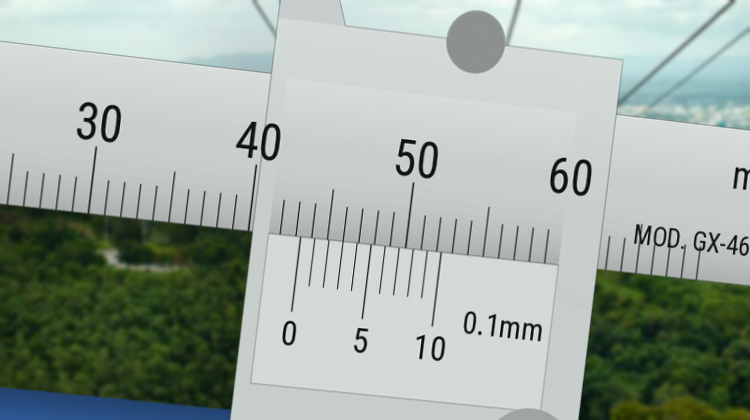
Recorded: 43.3 (mm)
